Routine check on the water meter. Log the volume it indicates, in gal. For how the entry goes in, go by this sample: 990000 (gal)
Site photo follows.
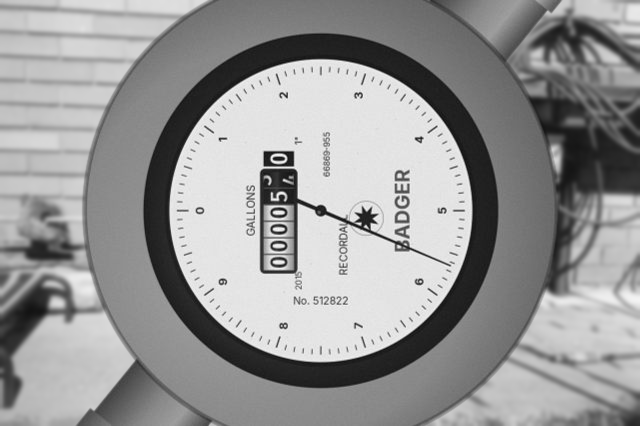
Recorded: 535.6 (gal)
